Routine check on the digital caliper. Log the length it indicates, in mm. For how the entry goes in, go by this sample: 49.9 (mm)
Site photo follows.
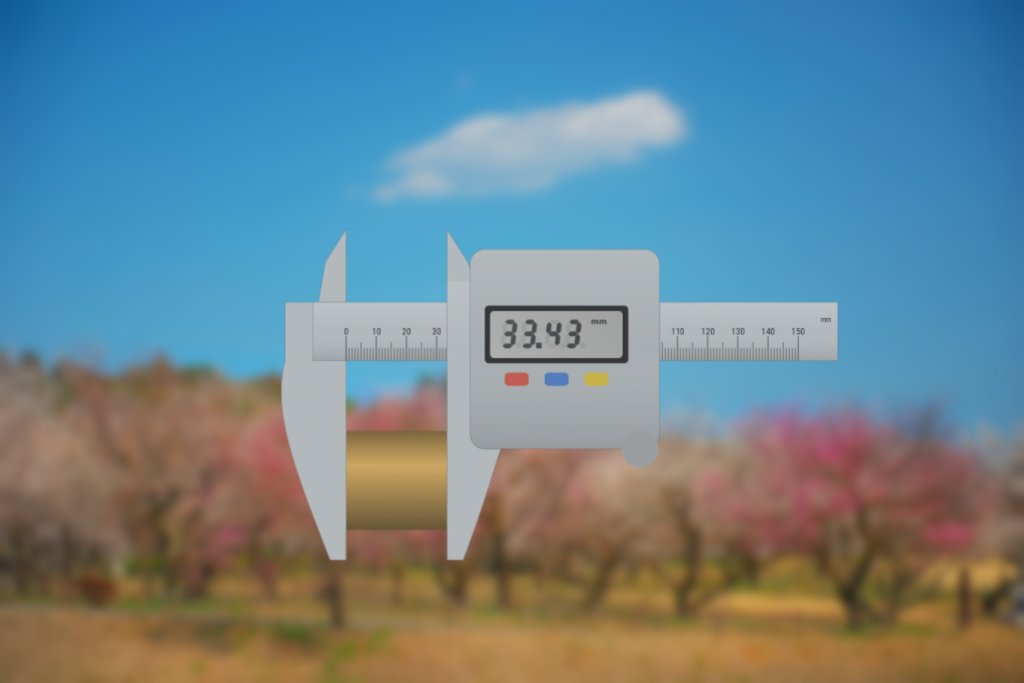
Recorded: 33.43 (mm)
